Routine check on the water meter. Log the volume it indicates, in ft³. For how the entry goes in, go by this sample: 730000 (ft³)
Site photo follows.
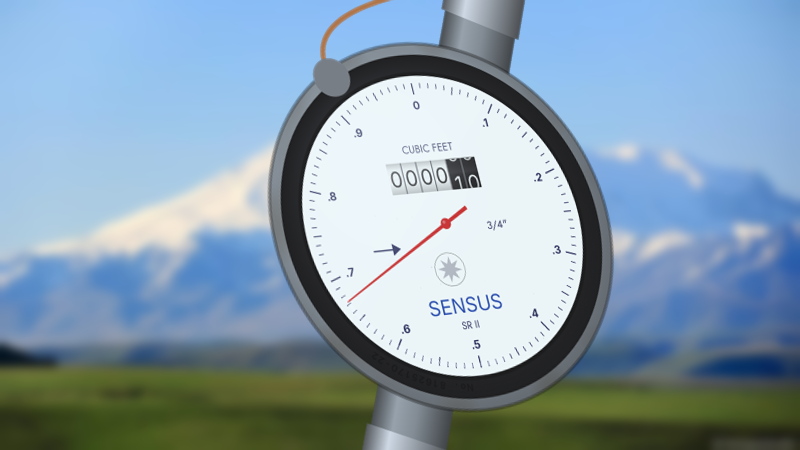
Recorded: 9.67 (ft³)
